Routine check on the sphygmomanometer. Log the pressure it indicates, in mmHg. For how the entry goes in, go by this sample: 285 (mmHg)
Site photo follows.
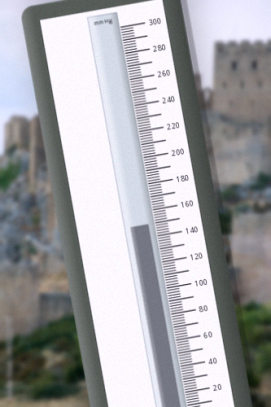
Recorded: 150 (mmHg)
